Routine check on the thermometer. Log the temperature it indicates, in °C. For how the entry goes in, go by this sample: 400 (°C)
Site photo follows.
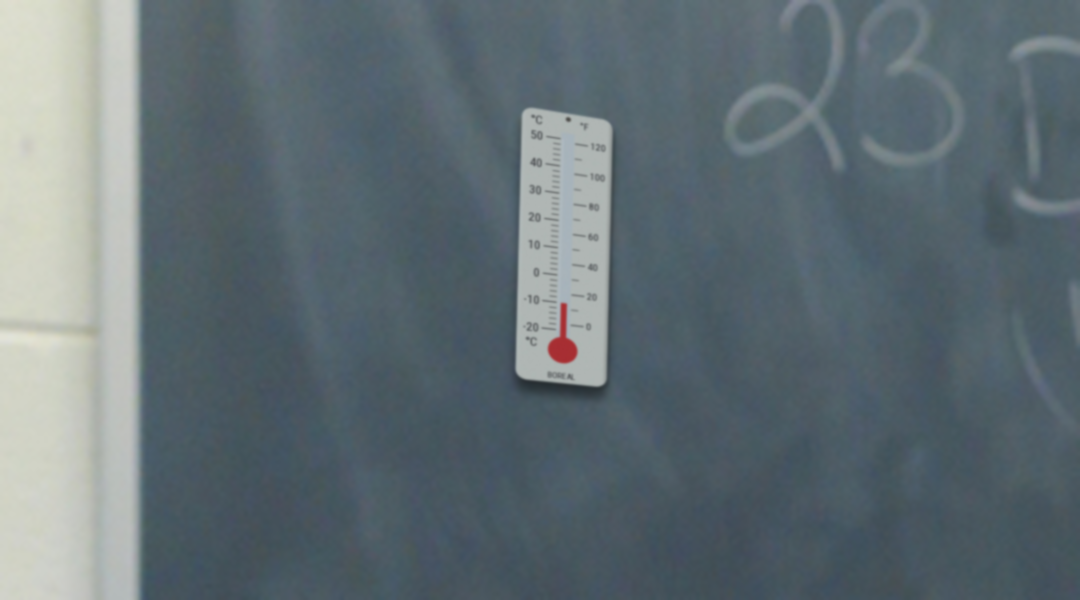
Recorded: -10 (°C)
